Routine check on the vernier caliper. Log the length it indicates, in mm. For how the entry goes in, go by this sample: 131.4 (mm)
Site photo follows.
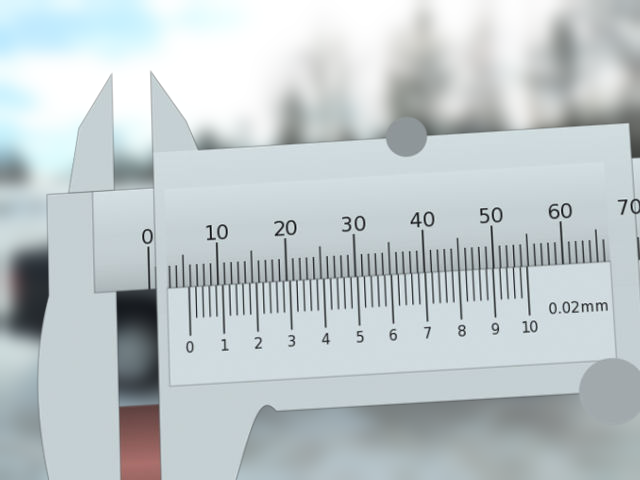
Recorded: 5.8 (mm)
